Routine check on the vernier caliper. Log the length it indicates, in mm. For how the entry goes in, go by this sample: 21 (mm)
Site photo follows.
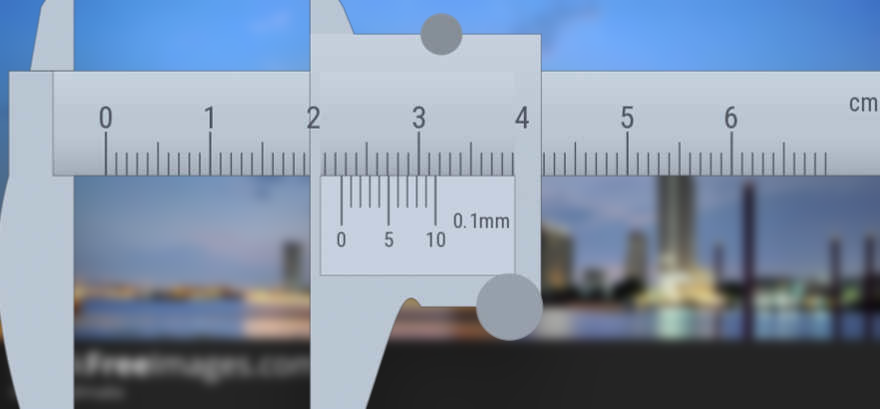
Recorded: 22.6 (mm)
